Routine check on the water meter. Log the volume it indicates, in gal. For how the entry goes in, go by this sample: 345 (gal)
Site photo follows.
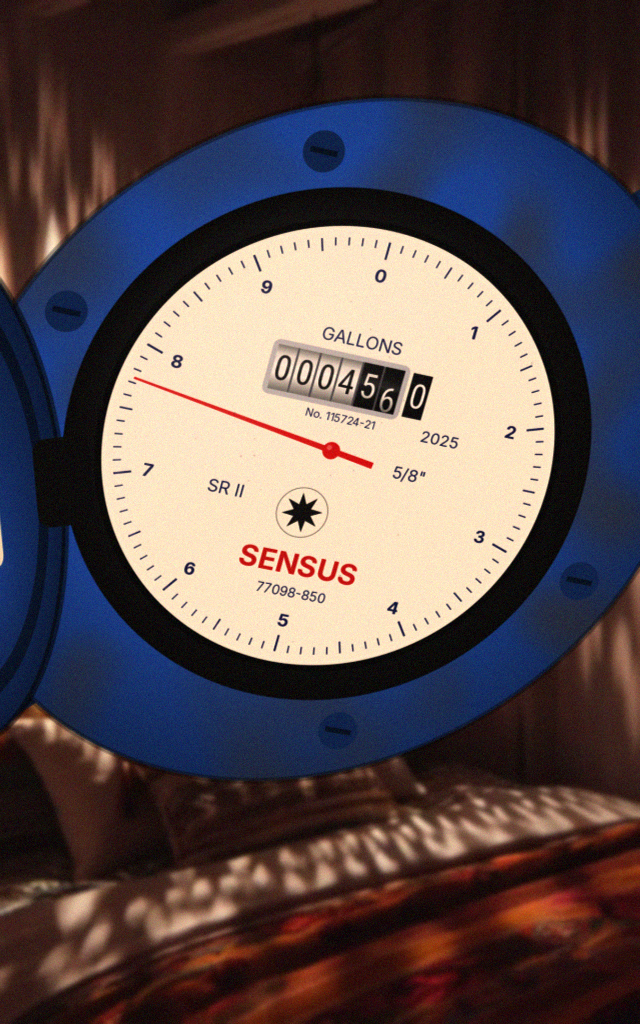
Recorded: 4557.7 (gal)
